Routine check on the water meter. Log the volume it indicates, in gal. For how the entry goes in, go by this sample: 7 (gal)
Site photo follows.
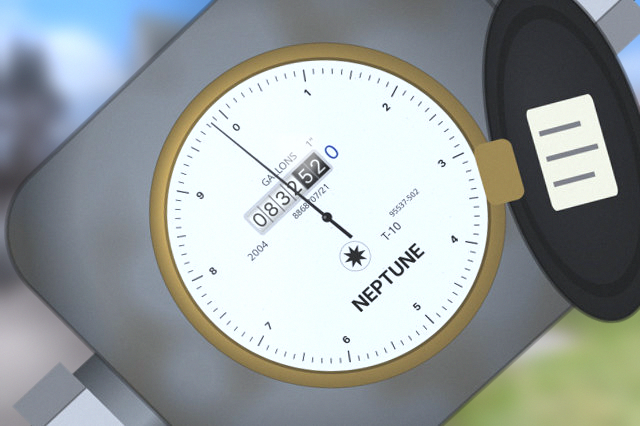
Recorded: 832519.8 (gal)
